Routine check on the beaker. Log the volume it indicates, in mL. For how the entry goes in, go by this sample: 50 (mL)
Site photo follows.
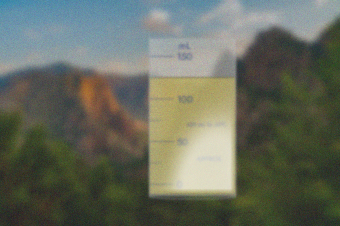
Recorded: 125 (mL)
